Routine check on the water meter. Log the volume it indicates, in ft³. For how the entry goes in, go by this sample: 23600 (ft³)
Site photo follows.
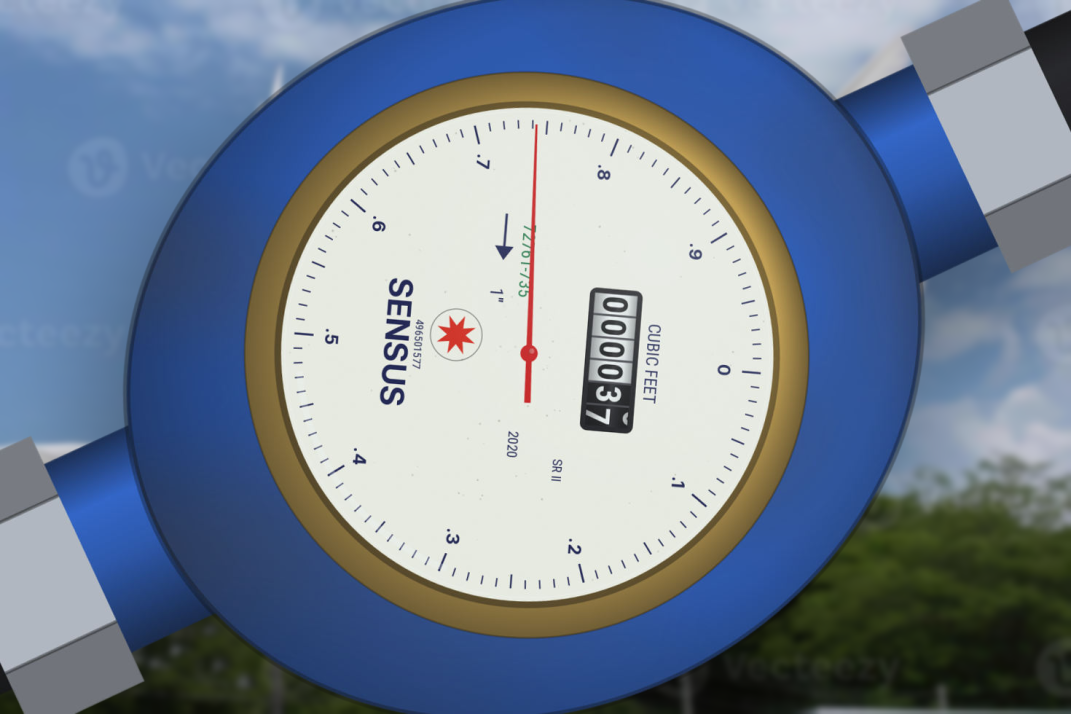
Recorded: 36.74 (ft³)
